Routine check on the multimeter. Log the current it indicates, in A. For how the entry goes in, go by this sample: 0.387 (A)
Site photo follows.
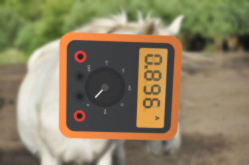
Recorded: 0.896 (A)
